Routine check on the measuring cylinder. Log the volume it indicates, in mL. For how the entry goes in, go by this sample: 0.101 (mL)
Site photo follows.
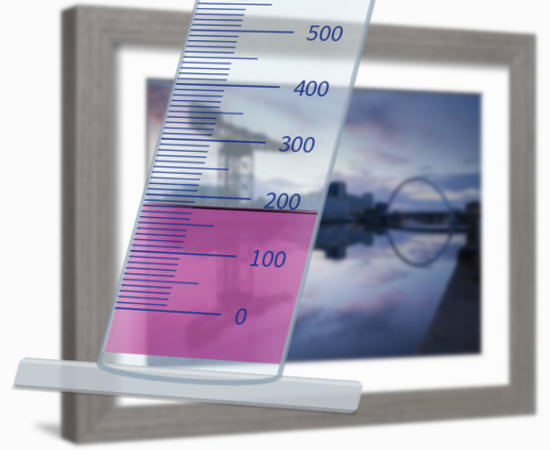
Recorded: 180 (mL)
